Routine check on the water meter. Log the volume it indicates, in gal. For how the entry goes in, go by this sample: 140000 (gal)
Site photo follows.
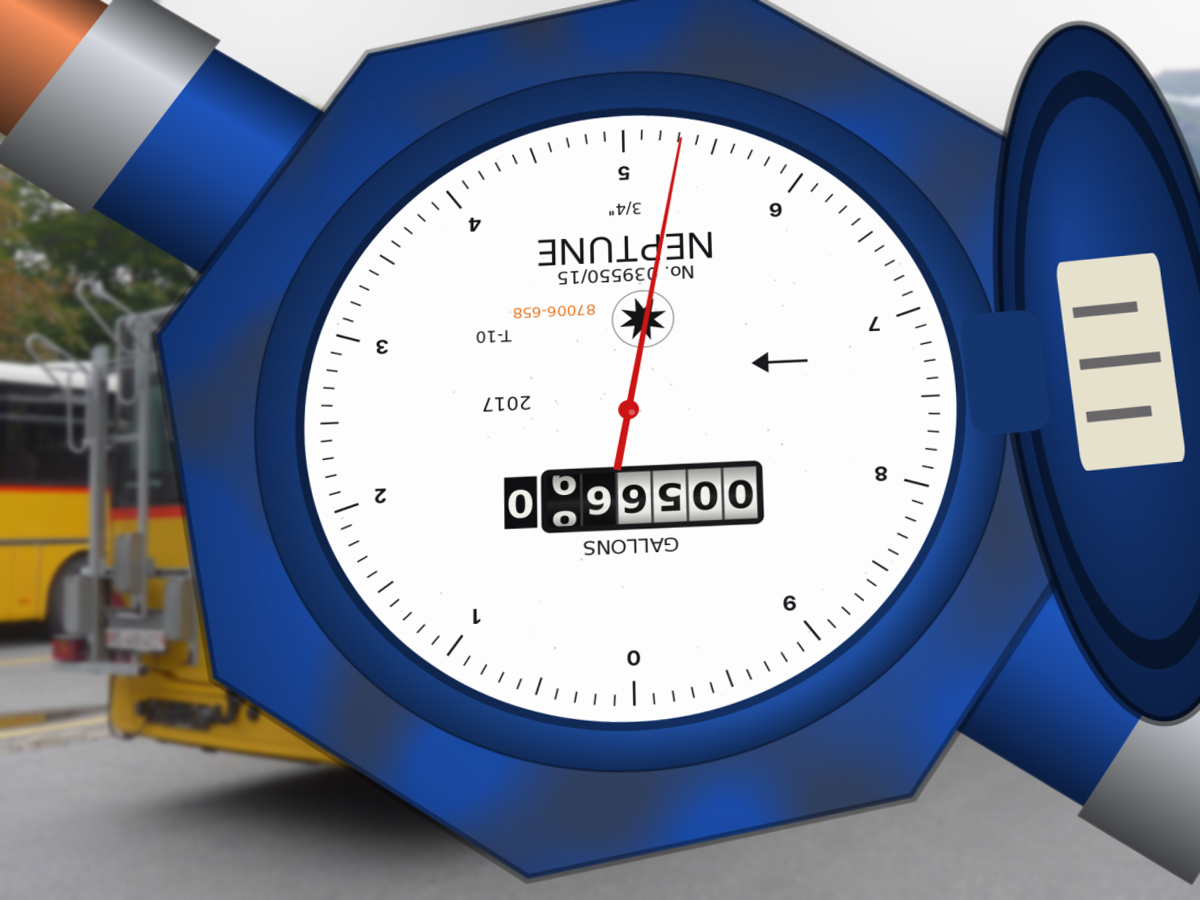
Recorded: 56685.3 (gal)
